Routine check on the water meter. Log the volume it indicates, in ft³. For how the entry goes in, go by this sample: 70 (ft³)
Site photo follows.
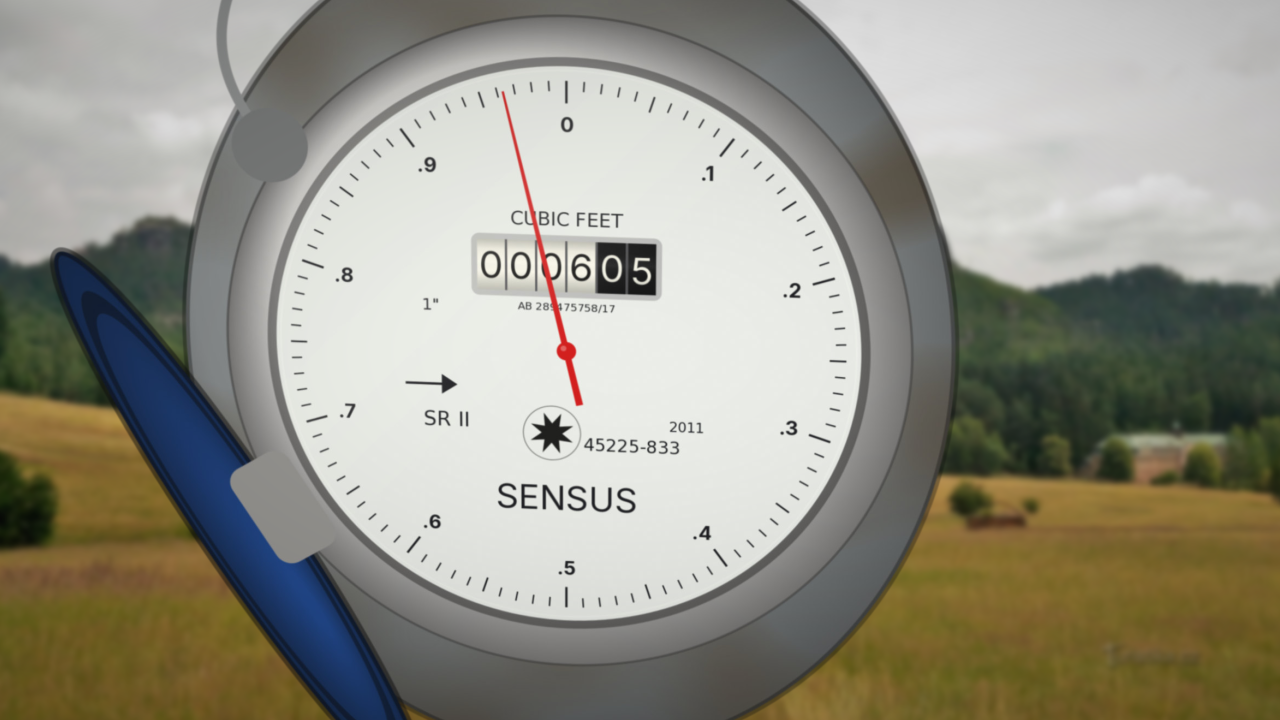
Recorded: 604.96 (ft³)
